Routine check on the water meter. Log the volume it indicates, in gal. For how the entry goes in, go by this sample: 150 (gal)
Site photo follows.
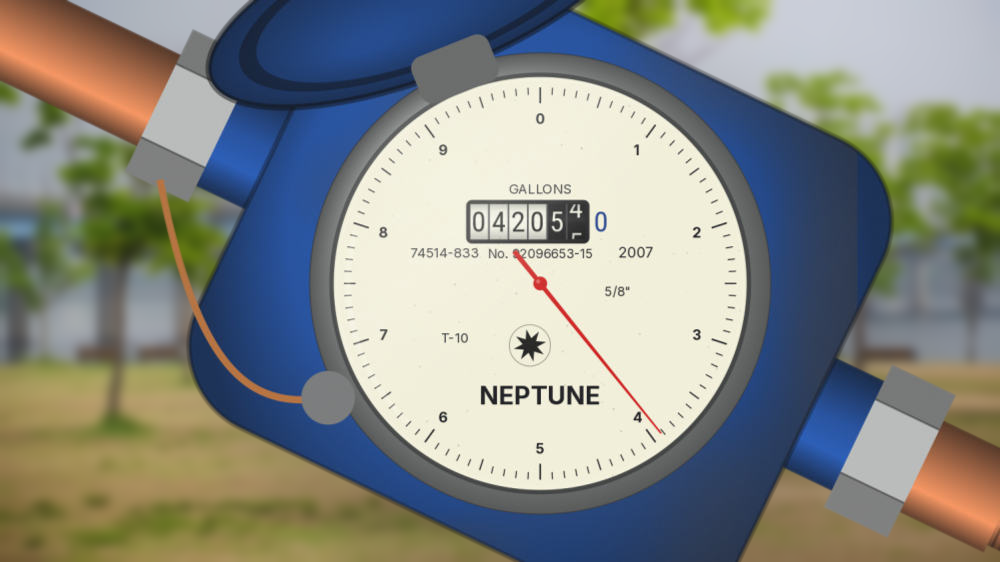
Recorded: 420543.9 (gal)
